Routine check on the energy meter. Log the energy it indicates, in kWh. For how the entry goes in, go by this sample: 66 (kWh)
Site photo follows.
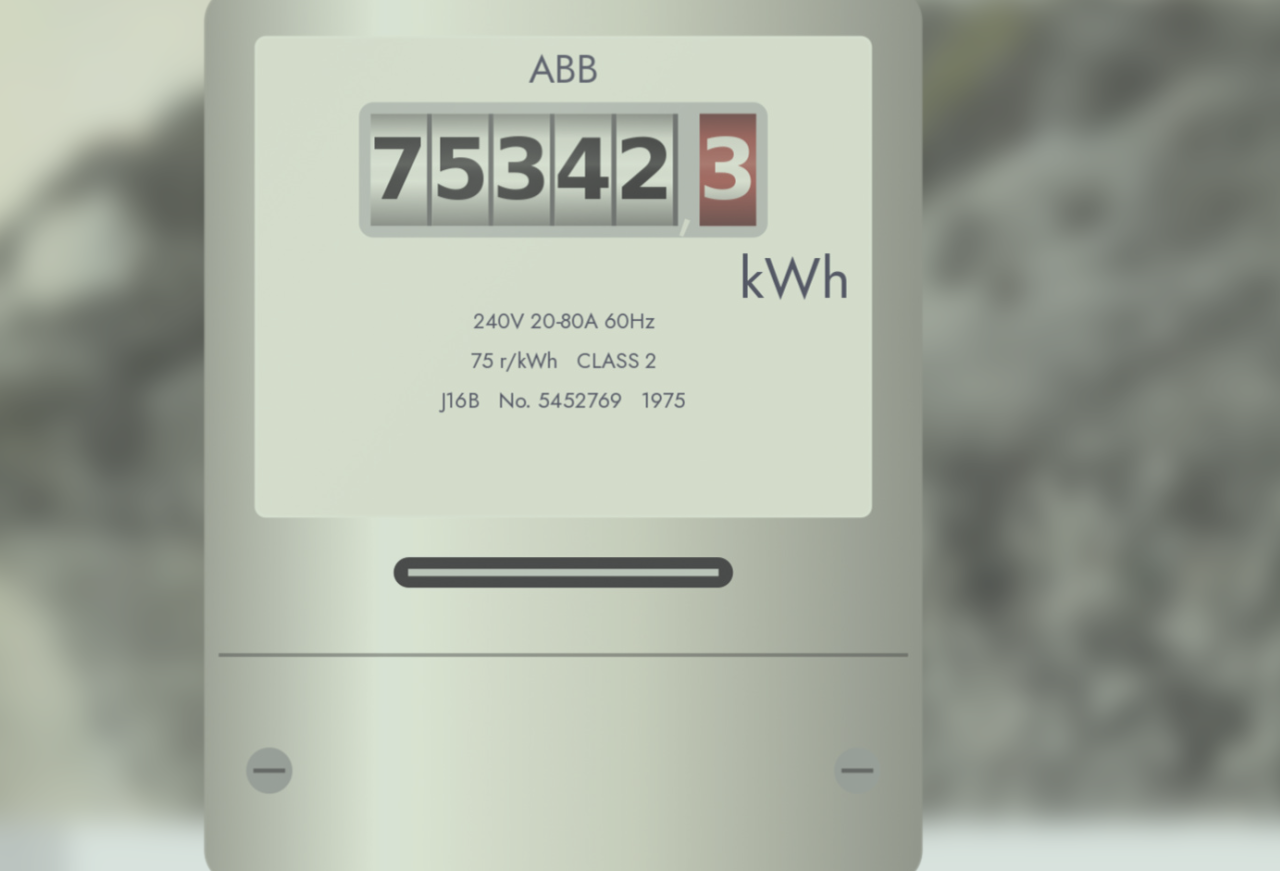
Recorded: 75342.3 (kWh)
